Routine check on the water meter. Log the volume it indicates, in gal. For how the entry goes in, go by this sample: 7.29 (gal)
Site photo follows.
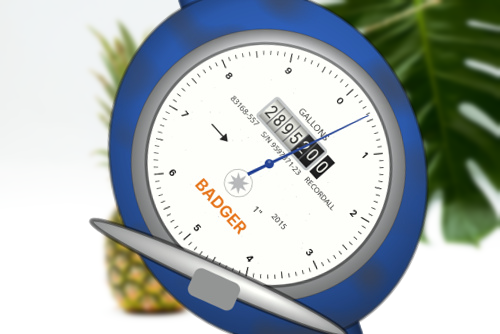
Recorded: 2895200.4 (gal)
